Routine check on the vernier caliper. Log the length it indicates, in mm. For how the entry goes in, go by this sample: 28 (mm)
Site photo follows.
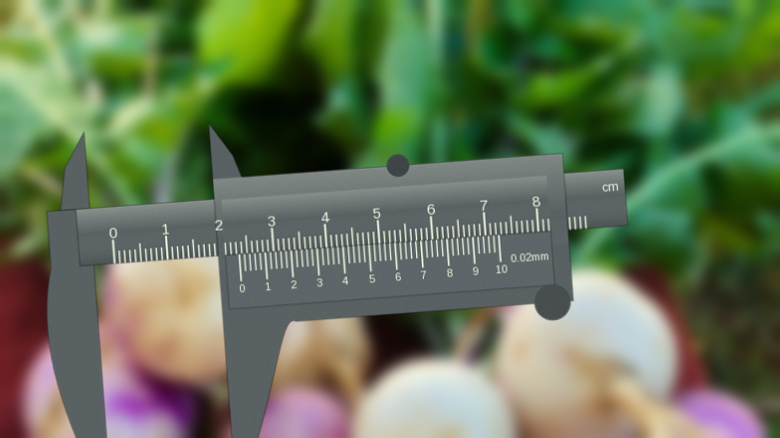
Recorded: 23.5 (mm)
